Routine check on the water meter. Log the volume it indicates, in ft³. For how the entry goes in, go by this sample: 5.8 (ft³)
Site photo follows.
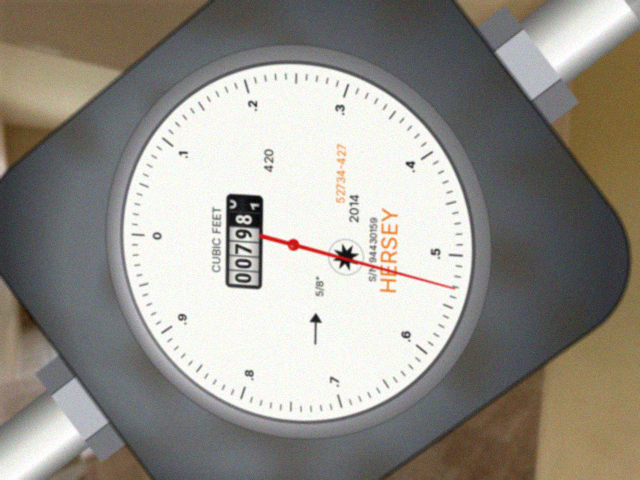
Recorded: 7980.53 (ft³)
